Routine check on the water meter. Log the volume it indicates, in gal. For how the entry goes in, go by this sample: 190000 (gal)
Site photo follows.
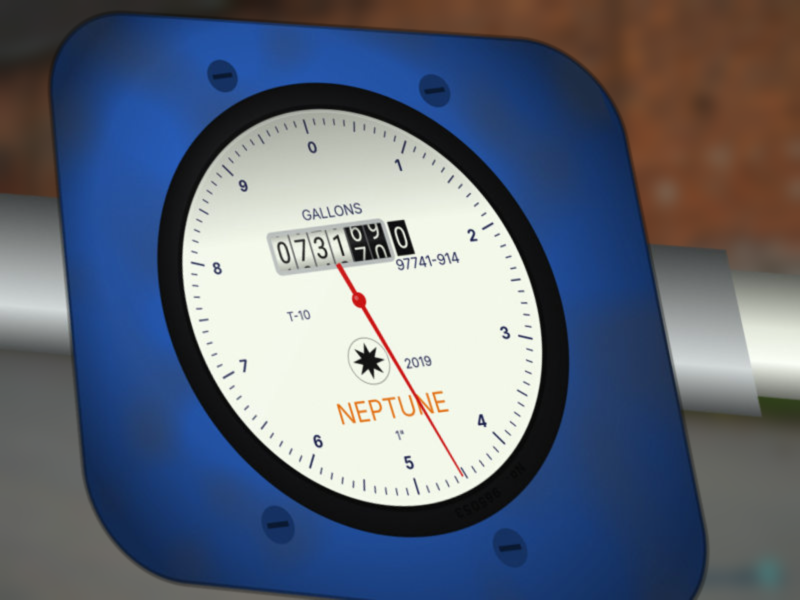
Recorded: 731694.5 (gal)
